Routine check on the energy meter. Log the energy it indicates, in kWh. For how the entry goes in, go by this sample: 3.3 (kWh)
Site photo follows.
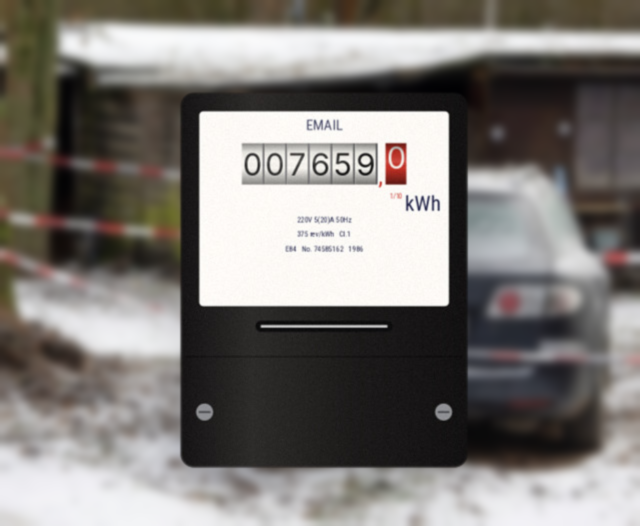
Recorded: 7659.0 (kWh)
